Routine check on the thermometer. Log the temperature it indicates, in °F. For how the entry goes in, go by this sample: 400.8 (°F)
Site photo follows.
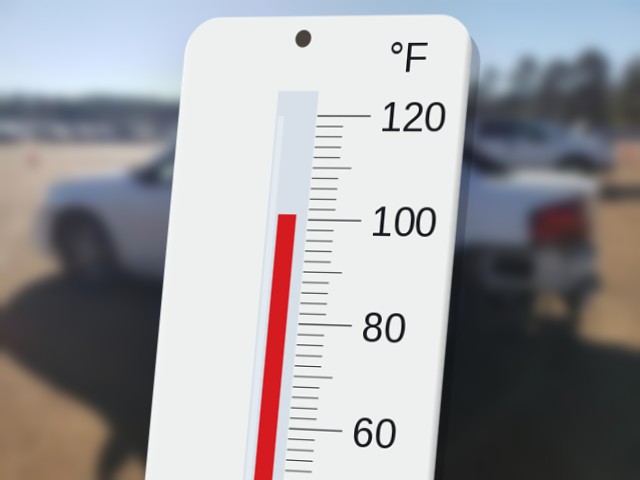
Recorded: 101 (°F)
